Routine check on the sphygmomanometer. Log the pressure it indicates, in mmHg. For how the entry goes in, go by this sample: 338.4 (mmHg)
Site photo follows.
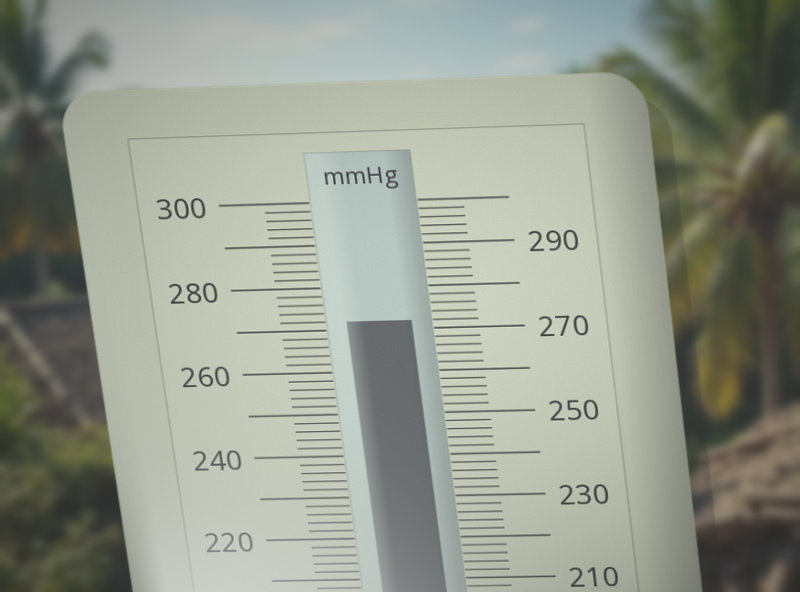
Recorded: 272 (mmHg)
